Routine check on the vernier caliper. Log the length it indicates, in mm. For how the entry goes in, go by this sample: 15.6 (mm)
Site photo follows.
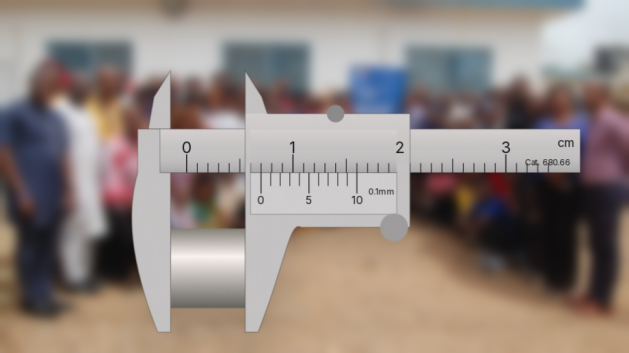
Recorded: 7.0 (mm)
